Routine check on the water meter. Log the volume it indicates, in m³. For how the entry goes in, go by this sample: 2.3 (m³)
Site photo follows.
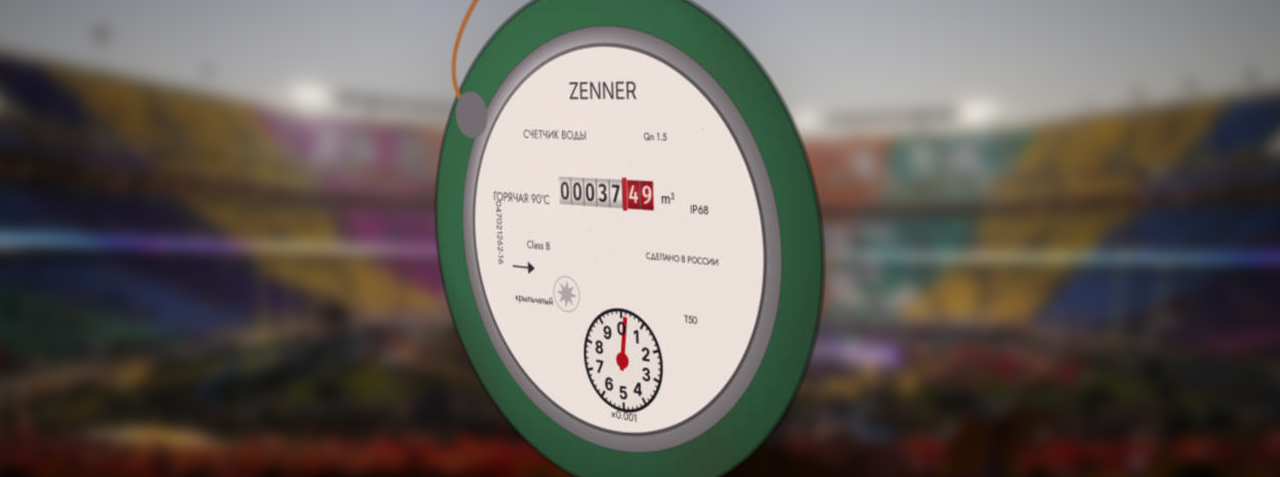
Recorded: 37.490 (m³)
